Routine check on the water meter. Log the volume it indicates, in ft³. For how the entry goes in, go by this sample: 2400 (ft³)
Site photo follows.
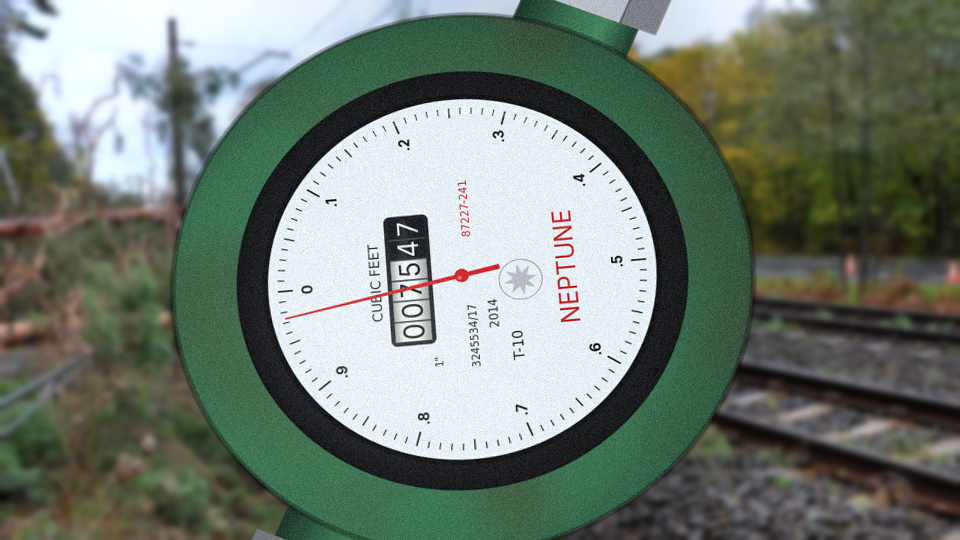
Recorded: 7546.97 (ft³)
